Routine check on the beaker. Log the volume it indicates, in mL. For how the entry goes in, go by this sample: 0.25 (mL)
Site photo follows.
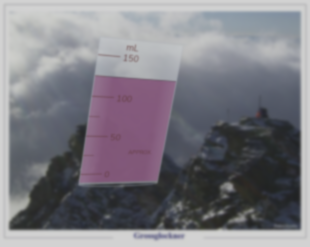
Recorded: 125 (mL)
